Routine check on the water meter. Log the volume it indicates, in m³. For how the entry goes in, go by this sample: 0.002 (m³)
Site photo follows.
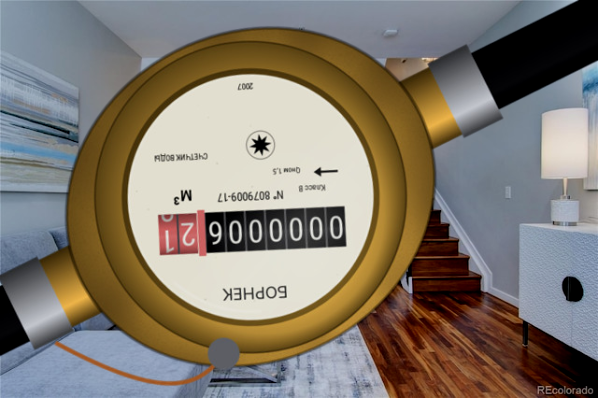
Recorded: 6.21 (m³)
